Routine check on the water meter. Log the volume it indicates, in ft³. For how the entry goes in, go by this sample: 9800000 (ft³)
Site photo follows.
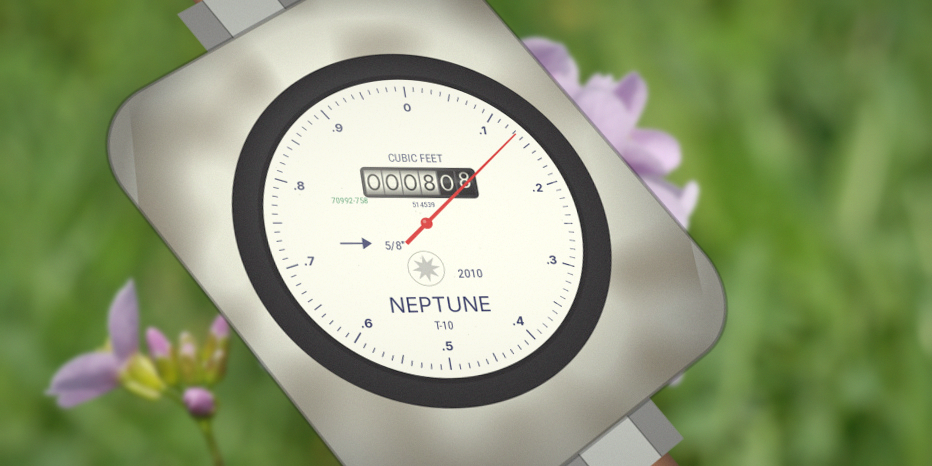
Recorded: 808.13 (ft³)
